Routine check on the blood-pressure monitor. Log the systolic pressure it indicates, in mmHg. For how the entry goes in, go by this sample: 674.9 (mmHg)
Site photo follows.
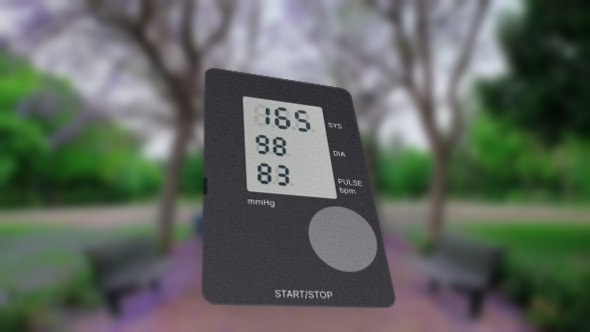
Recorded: 165 (mmHg)
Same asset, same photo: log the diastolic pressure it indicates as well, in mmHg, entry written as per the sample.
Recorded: 98 (mmHg)
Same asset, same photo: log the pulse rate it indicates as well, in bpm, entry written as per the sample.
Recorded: 83 (bpm)
